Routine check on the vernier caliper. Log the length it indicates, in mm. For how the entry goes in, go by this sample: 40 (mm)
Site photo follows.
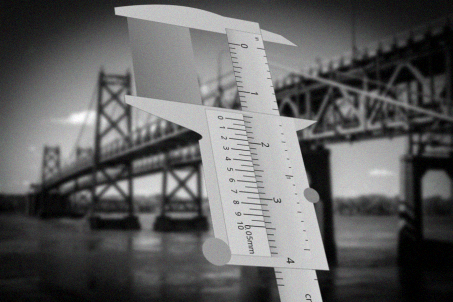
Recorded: 15.8 (mm)
